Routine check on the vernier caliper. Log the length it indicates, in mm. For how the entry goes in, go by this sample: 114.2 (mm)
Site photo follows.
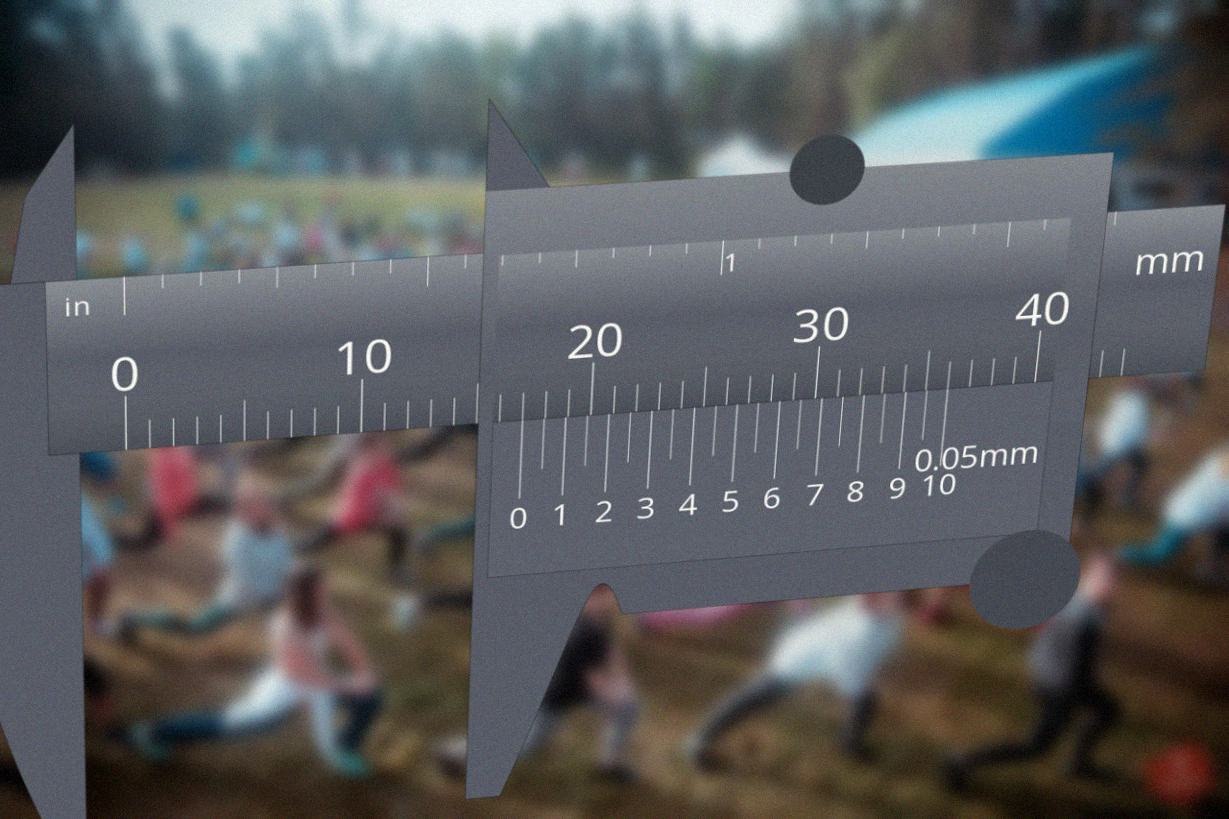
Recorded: 17.00 (mm)
